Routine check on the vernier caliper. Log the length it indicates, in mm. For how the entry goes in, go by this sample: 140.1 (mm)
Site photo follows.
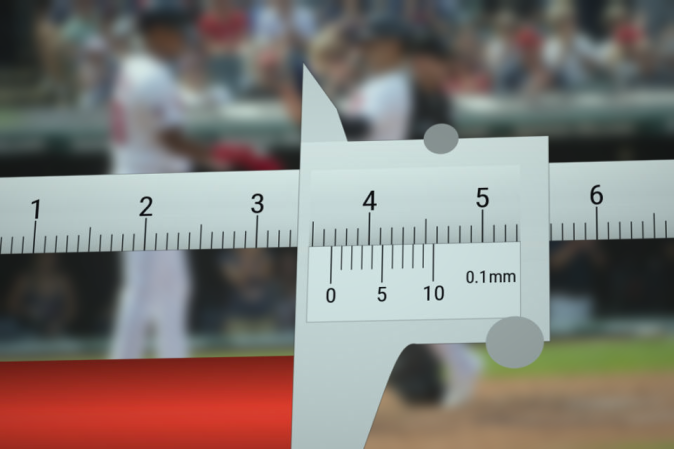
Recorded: 36.7 (mm)
